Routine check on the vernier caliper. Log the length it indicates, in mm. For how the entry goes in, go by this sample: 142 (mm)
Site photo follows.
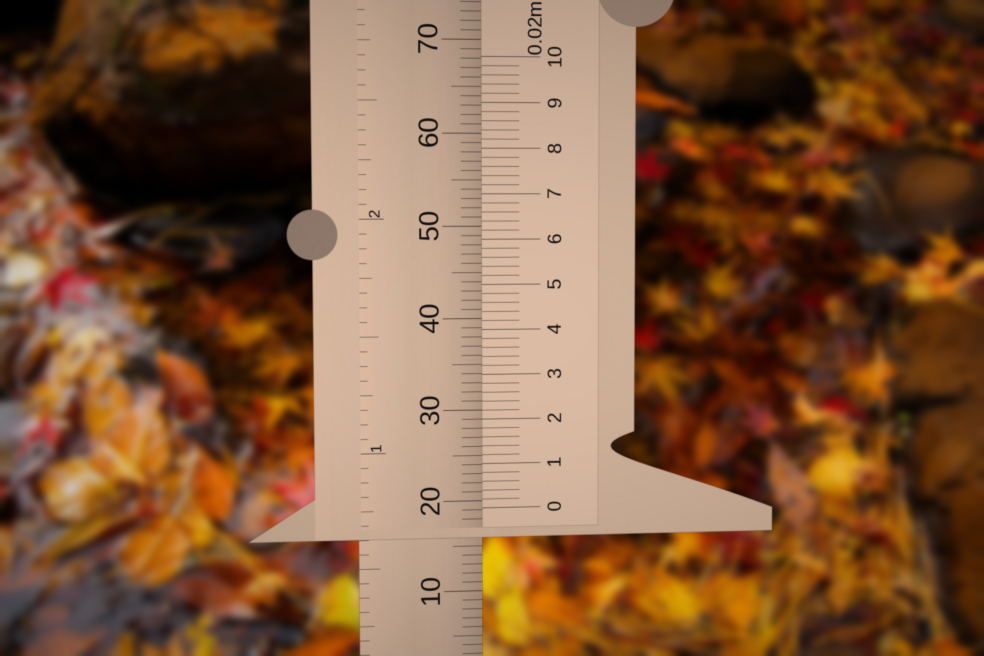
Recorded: 19.2 (mm)
